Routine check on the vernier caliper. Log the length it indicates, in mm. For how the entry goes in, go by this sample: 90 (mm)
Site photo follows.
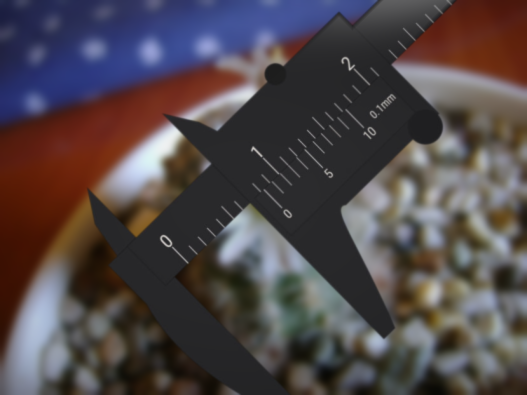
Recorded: 8.3 (mm)
